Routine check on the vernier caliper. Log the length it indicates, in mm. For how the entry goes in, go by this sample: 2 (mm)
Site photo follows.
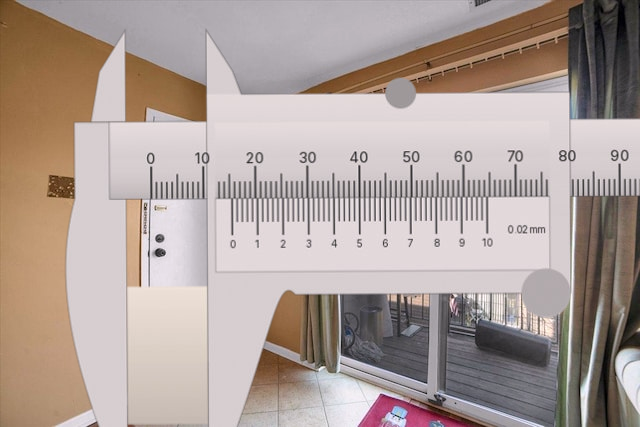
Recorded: 15.5 (mm)
